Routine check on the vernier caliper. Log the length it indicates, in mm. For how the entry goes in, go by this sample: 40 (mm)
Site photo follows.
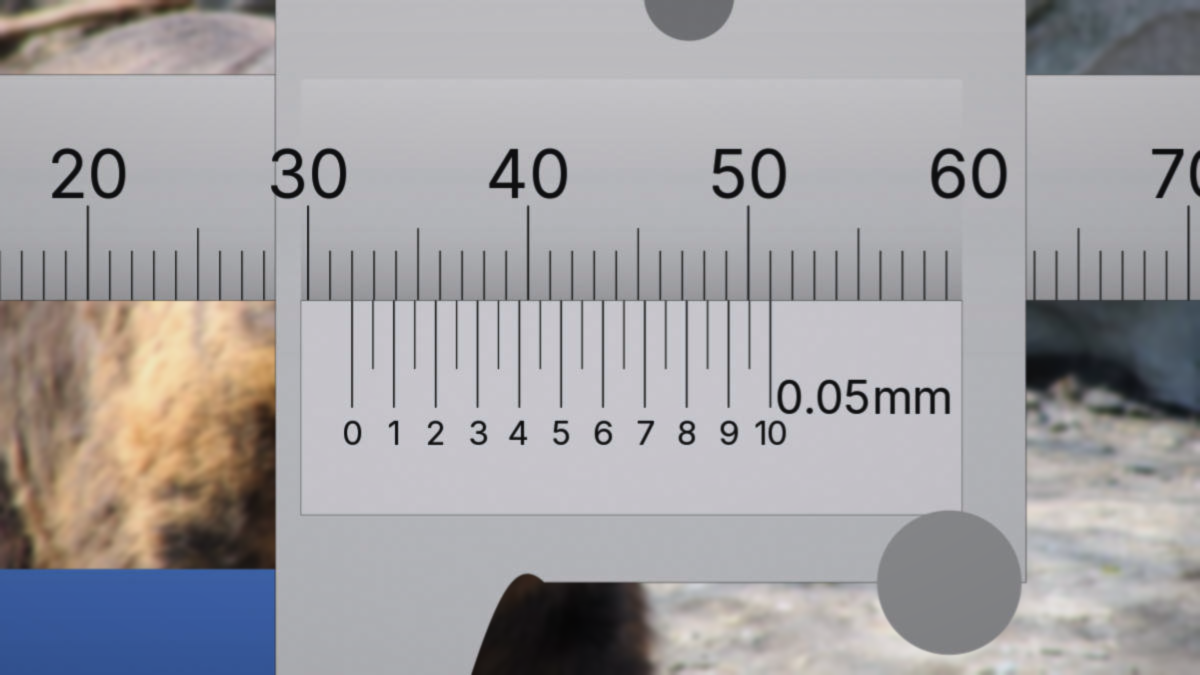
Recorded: 32.0 (mm)
